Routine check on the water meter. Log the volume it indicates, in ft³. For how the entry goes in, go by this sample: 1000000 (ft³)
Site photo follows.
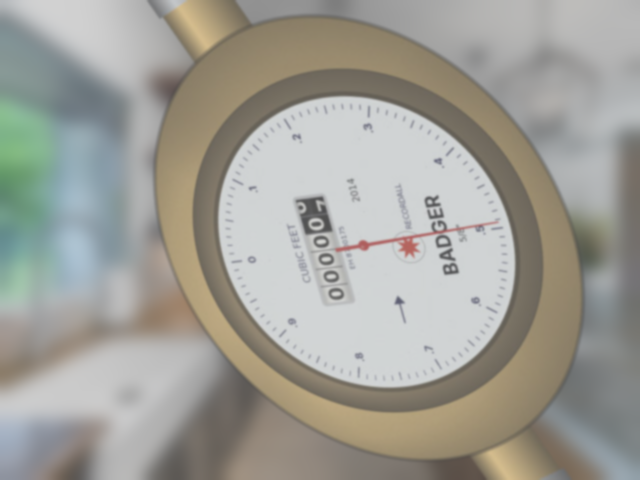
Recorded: 6.49 (ft³)
